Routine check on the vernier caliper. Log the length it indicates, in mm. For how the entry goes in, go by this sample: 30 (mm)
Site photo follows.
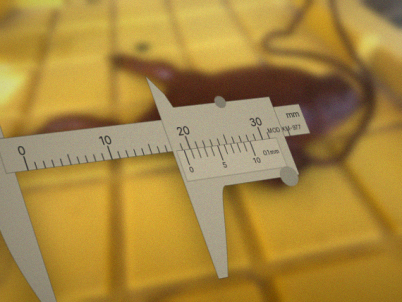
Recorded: 19.2 (mm)
